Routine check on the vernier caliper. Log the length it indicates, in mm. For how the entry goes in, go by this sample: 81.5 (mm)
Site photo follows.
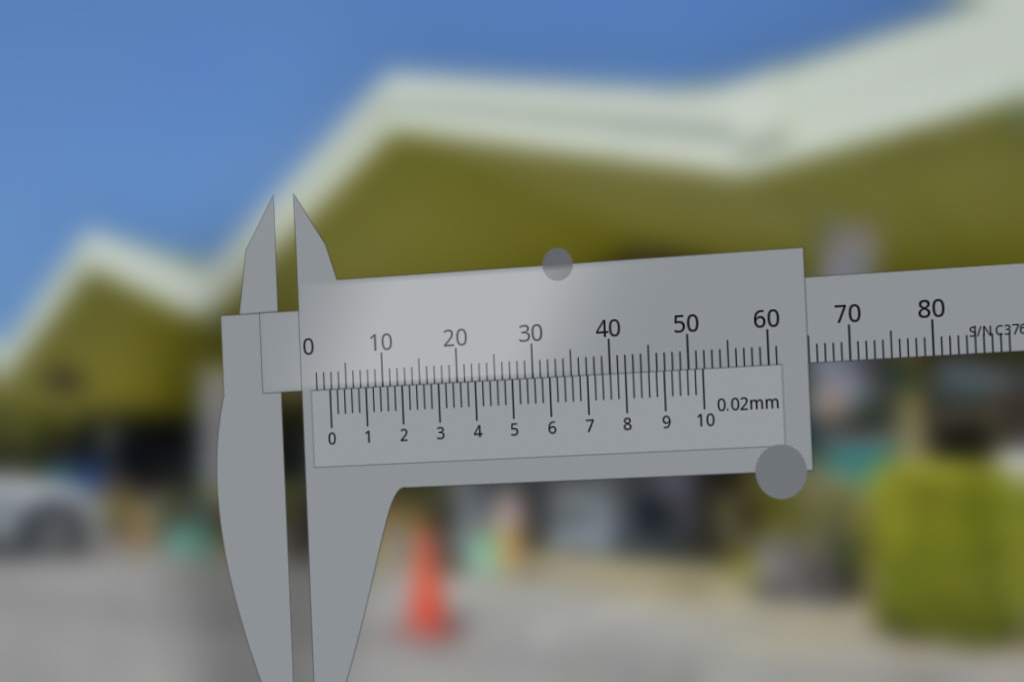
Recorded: 2.8 (mm)
